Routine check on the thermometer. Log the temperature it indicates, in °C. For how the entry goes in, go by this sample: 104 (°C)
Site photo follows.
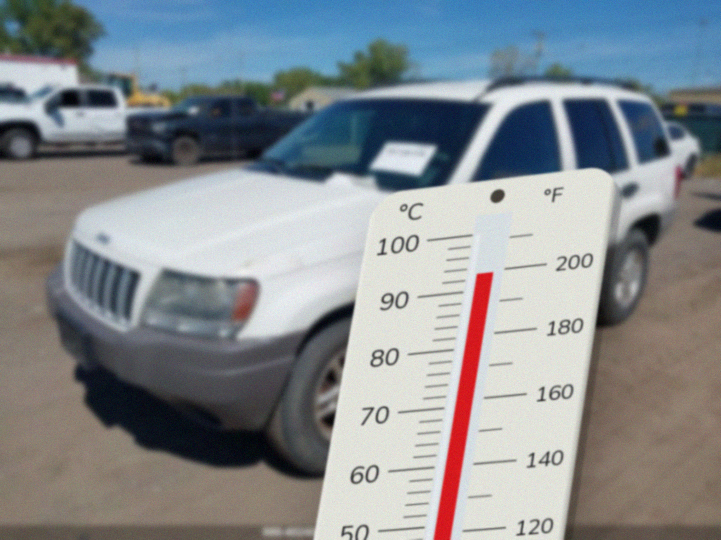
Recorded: 93 (°C)
